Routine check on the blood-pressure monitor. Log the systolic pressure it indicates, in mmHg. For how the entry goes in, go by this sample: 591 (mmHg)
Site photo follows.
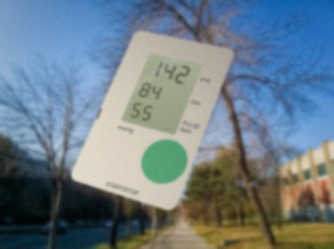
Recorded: 142 (mmHg)
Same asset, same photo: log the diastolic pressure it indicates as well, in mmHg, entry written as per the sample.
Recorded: 84 (mmHg)
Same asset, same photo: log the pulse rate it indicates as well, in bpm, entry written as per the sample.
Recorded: 55 (bpm)
